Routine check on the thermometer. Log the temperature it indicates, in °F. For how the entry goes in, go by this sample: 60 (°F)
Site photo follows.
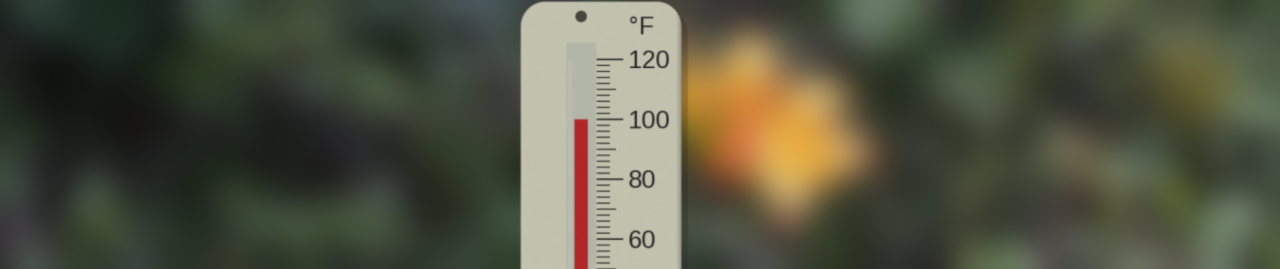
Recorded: 100 (°F)
